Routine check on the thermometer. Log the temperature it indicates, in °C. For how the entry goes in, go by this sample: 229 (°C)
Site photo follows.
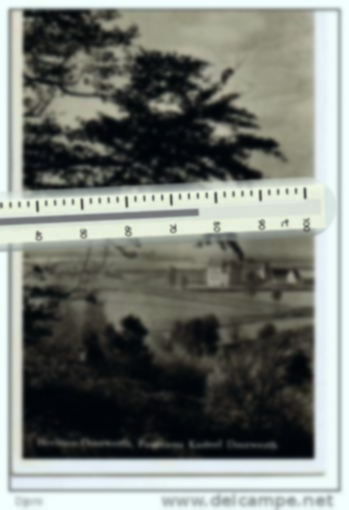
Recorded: 76 (°C)
